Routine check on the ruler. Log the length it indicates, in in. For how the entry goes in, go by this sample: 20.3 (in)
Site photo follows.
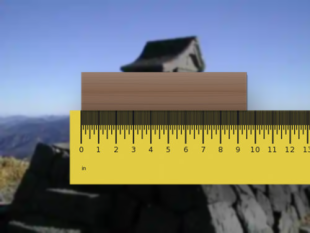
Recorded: 9.5 (in)
